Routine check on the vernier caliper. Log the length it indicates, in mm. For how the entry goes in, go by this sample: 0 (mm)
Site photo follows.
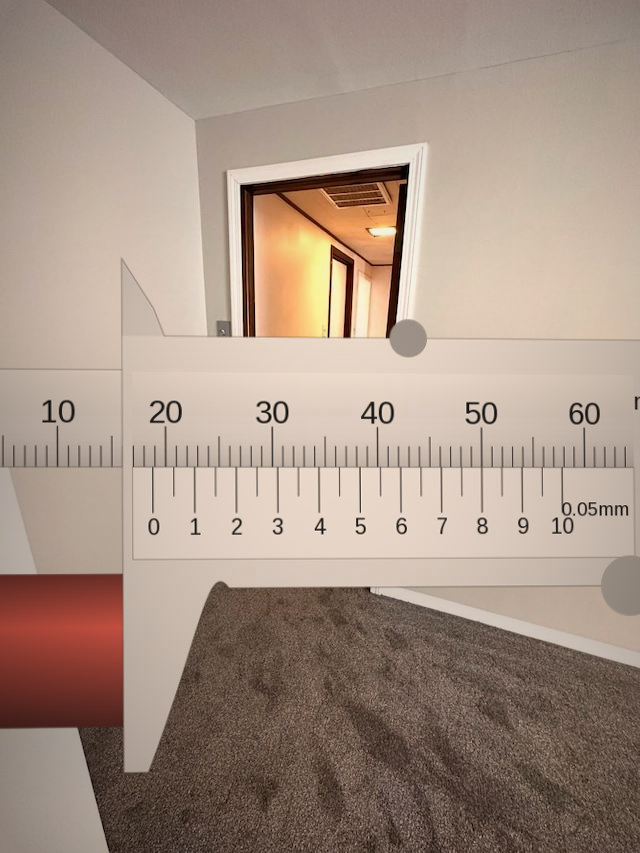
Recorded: 18.8 (mm)
